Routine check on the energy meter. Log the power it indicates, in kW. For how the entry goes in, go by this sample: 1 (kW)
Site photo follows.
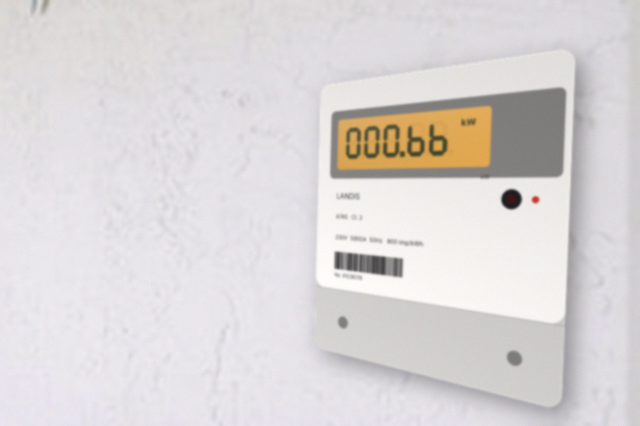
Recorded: 0.66 (kW)
